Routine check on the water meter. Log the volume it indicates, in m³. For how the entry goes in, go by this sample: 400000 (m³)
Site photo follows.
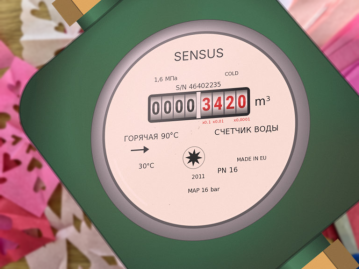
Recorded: 0.3420 (m³)
